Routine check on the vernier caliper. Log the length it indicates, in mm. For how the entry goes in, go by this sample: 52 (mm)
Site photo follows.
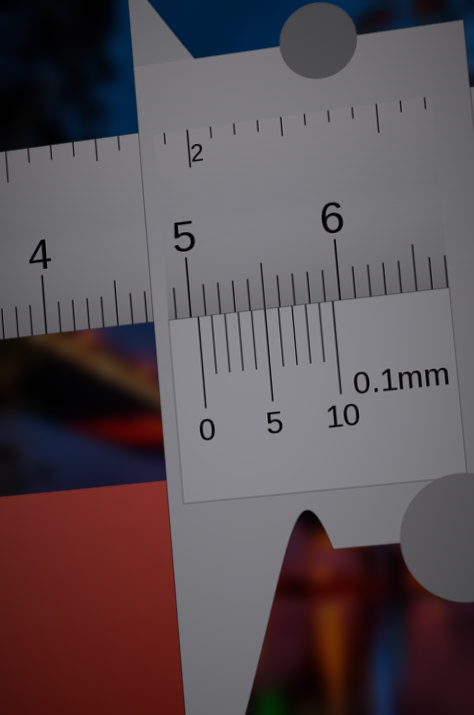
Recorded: 50.5 (mm)
